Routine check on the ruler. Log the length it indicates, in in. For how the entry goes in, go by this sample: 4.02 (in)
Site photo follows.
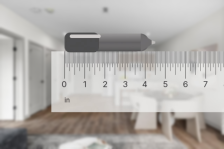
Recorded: 4.5 (in)
